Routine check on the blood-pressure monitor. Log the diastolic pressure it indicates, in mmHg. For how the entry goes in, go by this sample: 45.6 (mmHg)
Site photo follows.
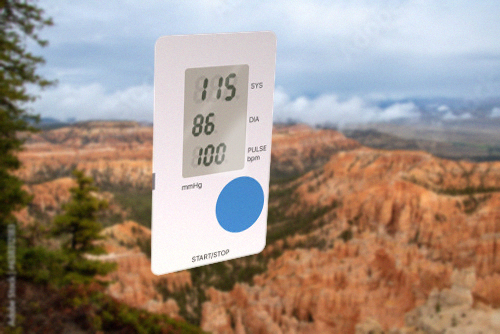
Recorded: 86 (mmHg)
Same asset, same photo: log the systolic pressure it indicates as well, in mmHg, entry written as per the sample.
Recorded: 115 (mmHg)
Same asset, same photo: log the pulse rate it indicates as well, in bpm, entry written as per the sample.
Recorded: 100 (bpm)
